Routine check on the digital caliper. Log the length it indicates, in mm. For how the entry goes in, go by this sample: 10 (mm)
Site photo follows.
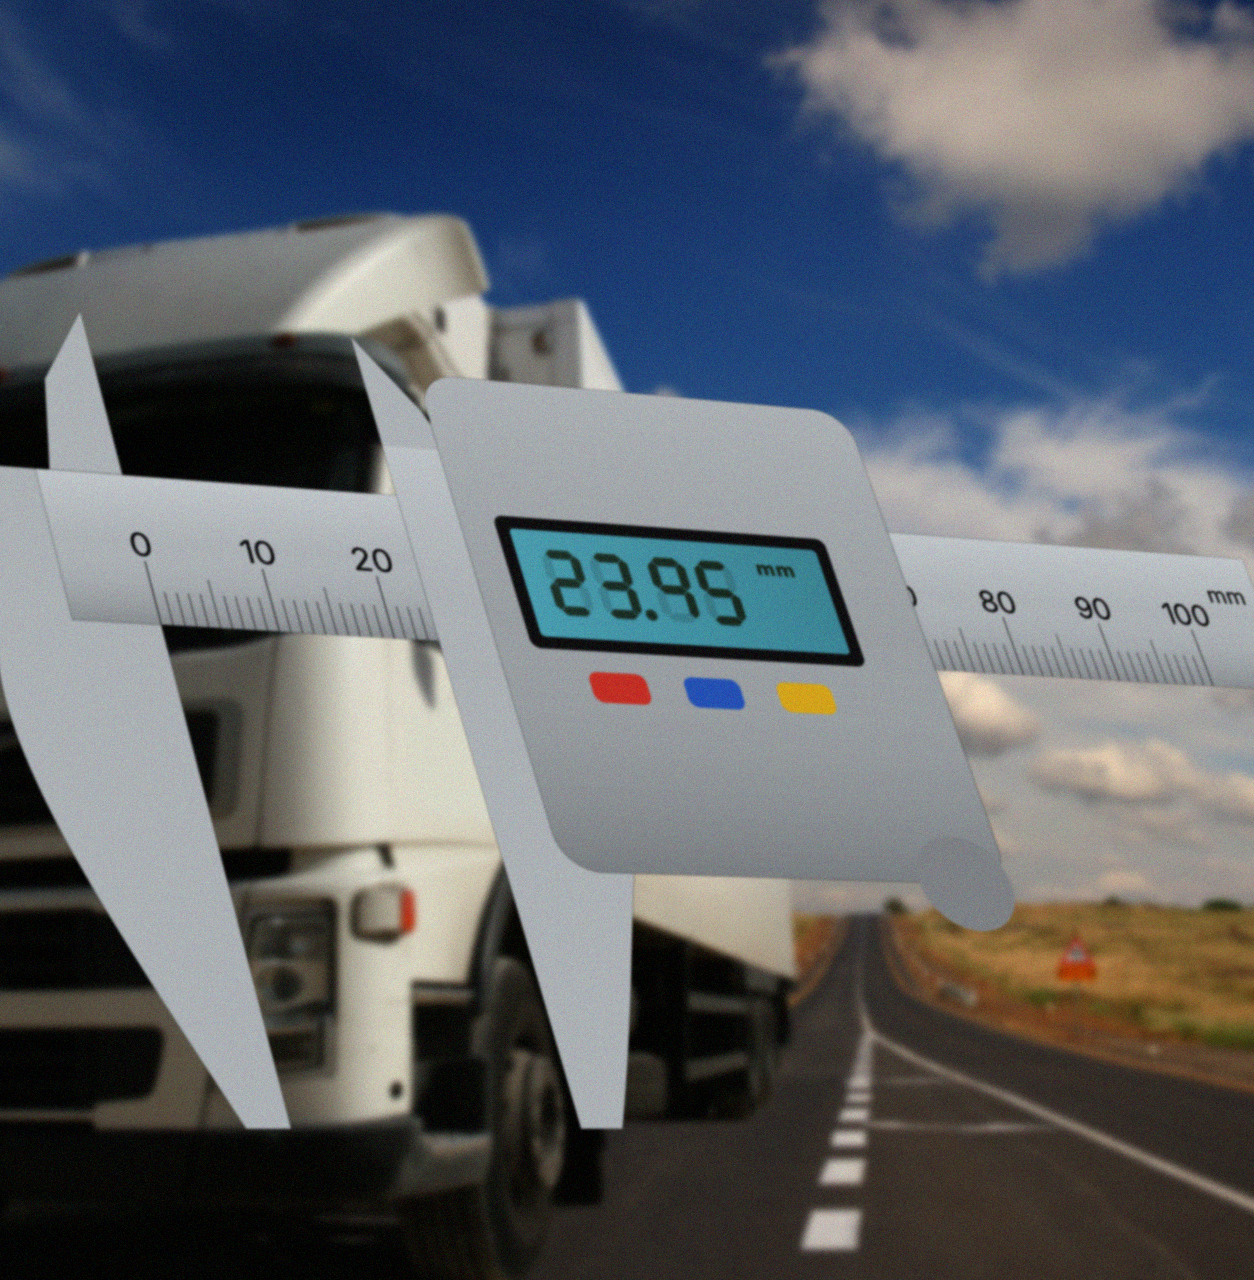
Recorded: 23.95 (mm)
